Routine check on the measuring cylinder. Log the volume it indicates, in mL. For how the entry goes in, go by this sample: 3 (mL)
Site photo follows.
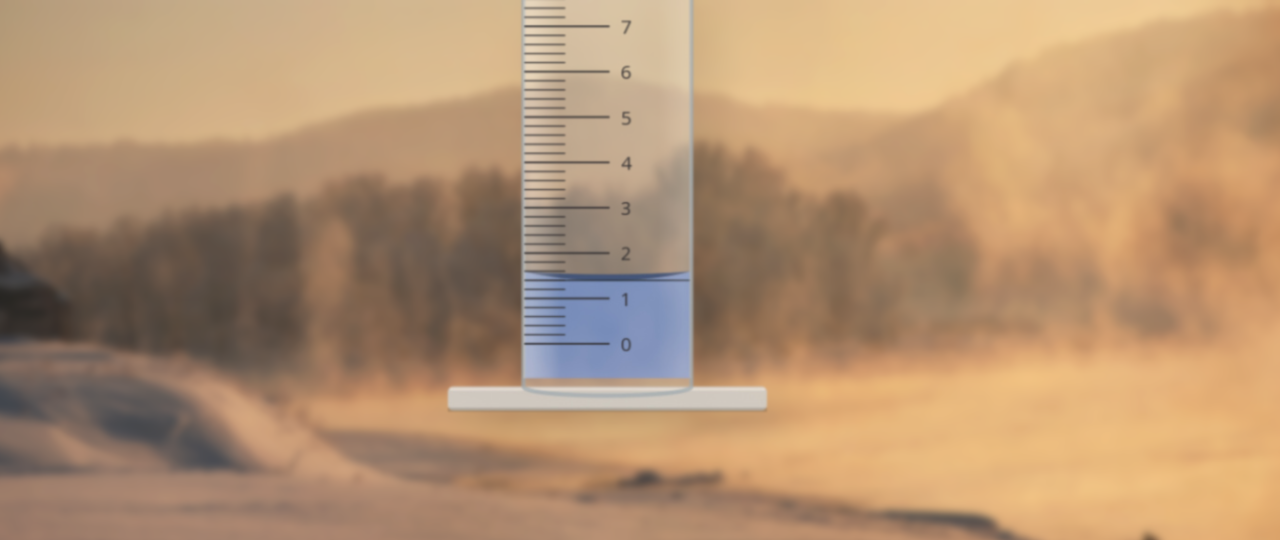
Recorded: 1.4 (mL)
